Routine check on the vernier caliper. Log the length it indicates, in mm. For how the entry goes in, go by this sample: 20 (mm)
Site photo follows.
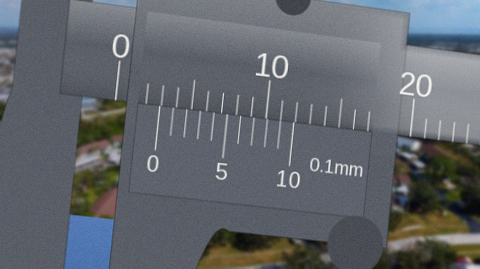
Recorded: 2.9 (mm)
